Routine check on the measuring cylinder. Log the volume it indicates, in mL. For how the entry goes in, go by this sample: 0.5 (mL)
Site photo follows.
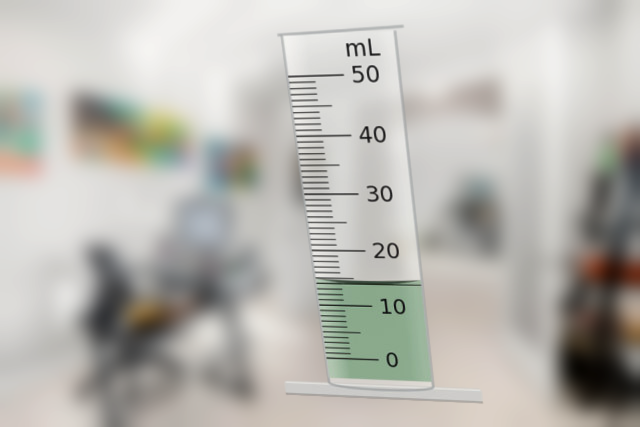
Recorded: 14 (mL)
